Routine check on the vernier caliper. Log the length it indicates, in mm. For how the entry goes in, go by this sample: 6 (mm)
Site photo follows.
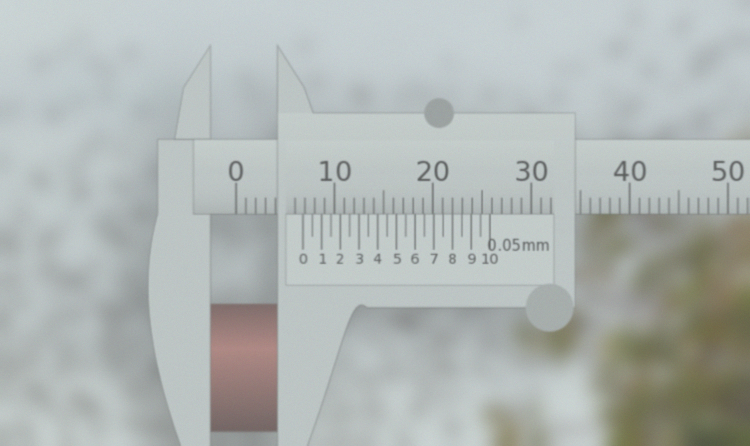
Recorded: 6.8 (mm)
